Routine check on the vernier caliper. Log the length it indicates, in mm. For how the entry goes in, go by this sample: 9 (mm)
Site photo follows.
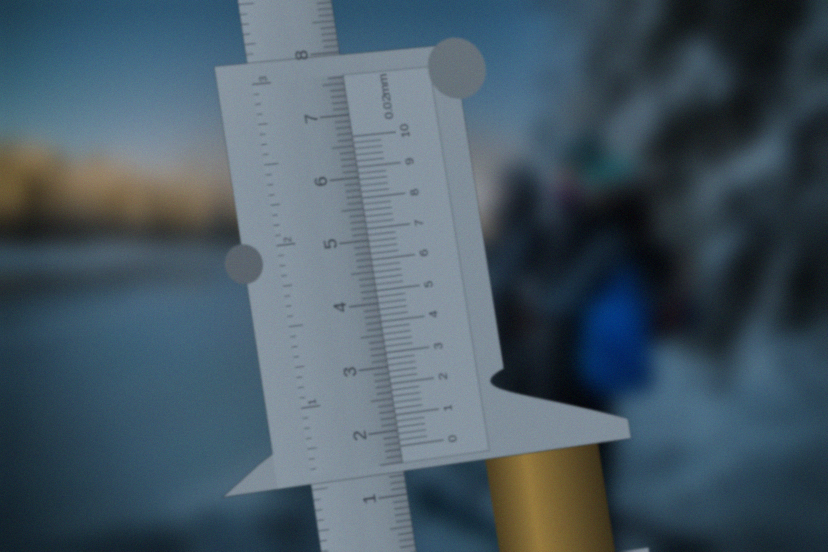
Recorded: 17.5 (mm)
